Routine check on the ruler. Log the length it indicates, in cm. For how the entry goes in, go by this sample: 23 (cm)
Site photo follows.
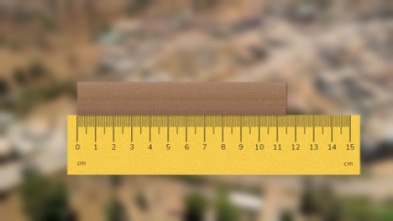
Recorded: 11.5 (cm)
